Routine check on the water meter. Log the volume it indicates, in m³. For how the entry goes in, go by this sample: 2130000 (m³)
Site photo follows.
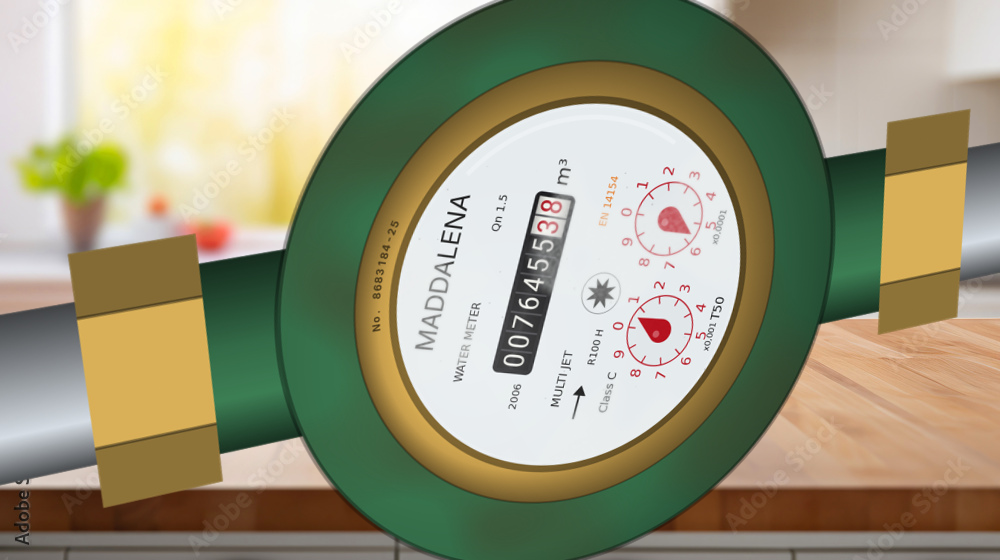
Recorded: 76455.3805 (m³)
